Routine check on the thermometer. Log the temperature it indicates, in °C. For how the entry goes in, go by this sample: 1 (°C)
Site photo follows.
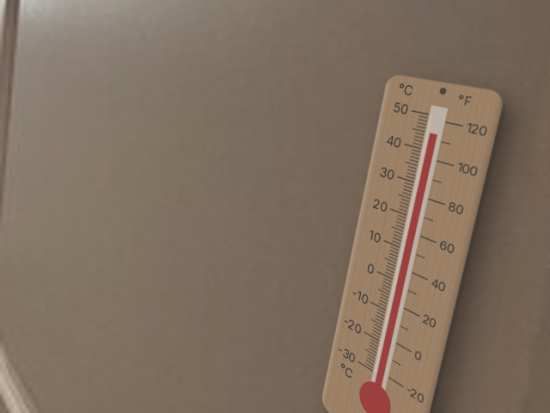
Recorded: 45 (°C)
